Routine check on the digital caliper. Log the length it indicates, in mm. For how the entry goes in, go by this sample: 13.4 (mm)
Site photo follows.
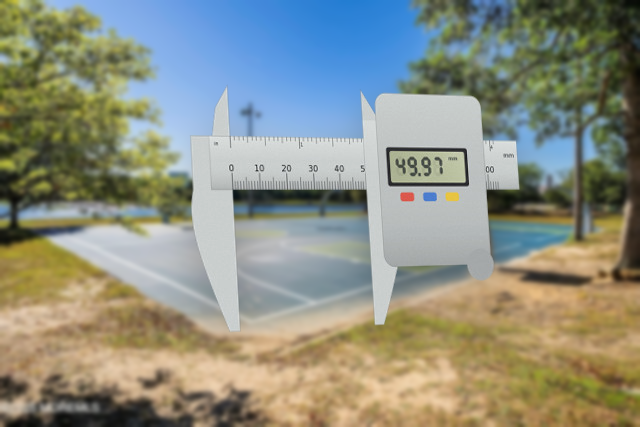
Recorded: 49.97 (mm)
